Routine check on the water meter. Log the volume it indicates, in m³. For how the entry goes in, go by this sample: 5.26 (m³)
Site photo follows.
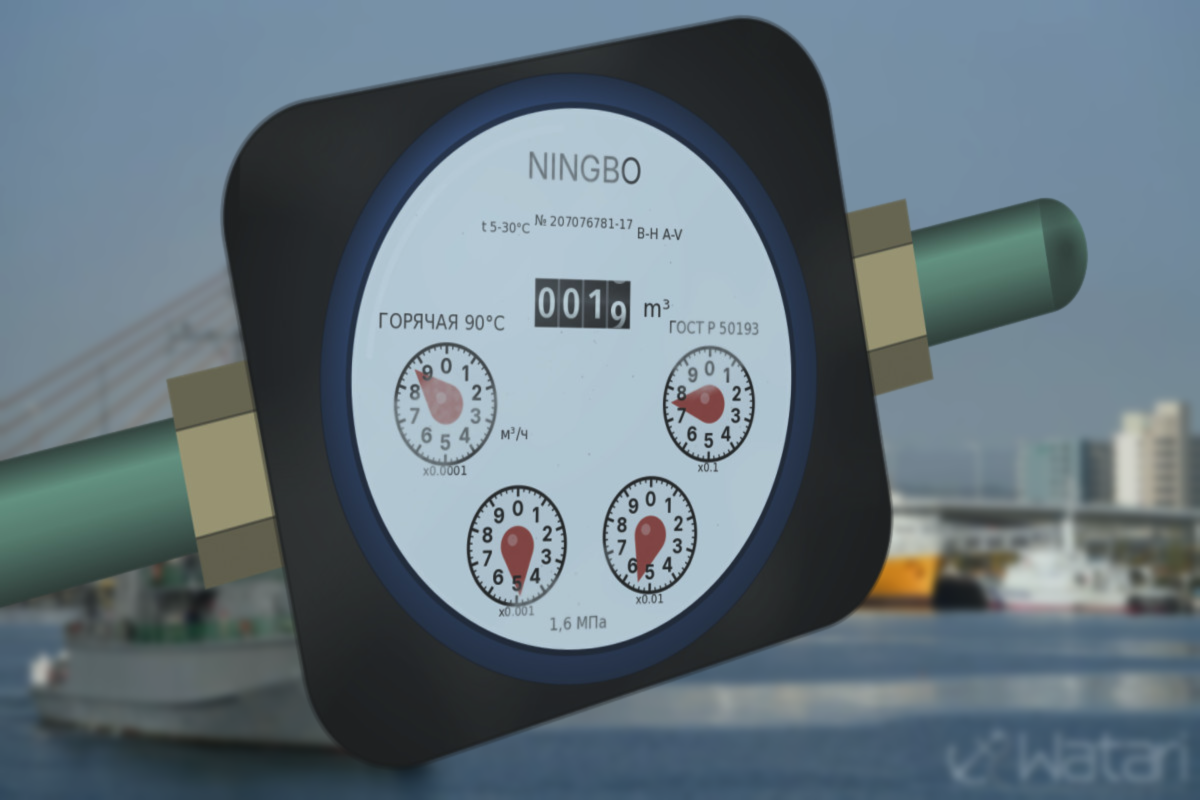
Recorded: 18.7548 (m³)
